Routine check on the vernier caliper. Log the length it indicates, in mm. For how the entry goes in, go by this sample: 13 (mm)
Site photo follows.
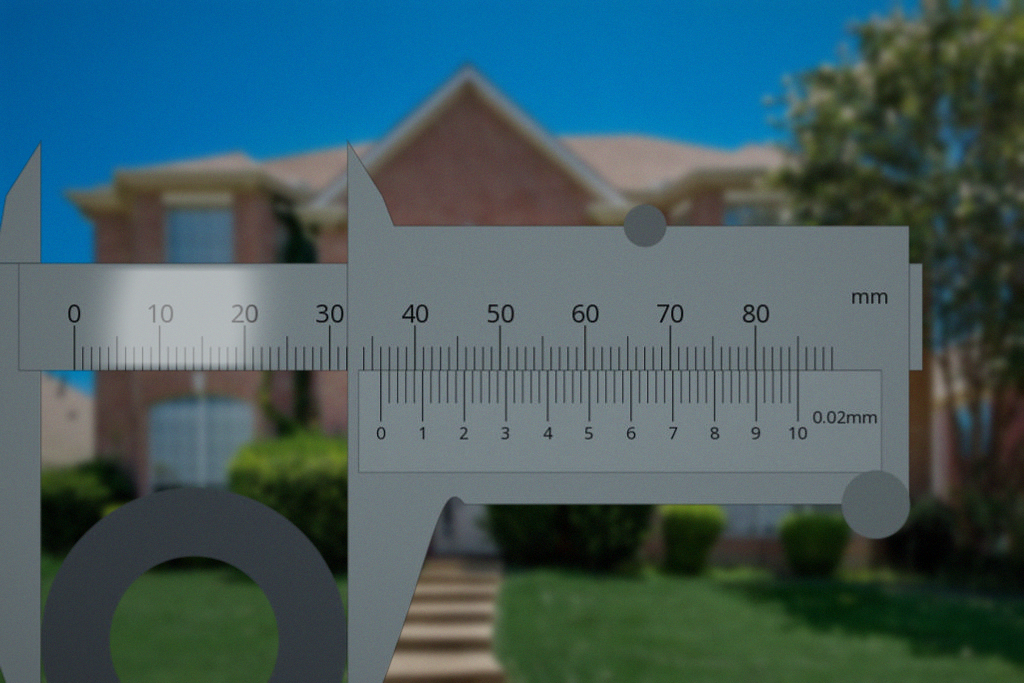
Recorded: 36.0 (mm)
